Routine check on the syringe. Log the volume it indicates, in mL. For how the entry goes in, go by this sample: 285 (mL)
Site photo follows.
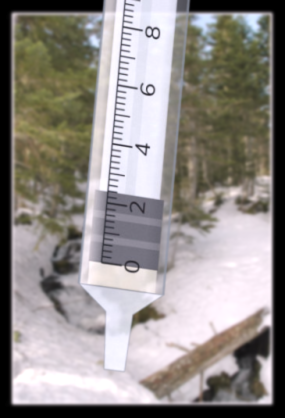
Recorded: 0 (mL)
